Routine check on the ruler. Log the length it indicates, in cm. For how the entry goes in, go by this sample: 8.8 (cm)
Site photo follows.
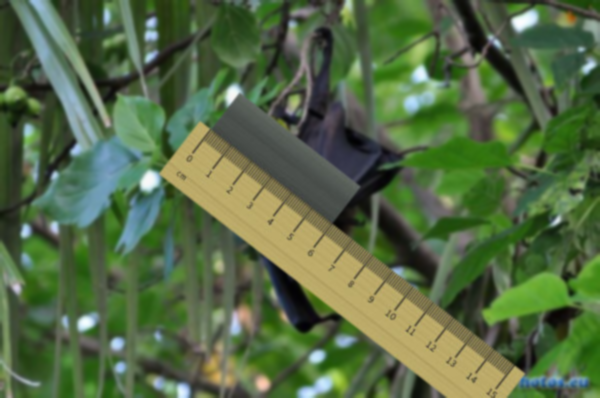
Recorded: 6 (cm)
